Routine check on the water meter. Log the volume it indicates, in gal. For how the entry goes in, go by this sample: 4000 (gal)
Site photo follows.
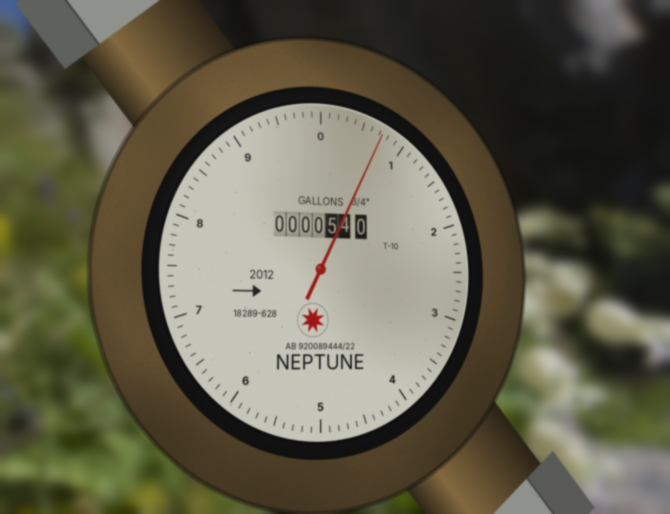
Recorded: 540.7 (gal)
